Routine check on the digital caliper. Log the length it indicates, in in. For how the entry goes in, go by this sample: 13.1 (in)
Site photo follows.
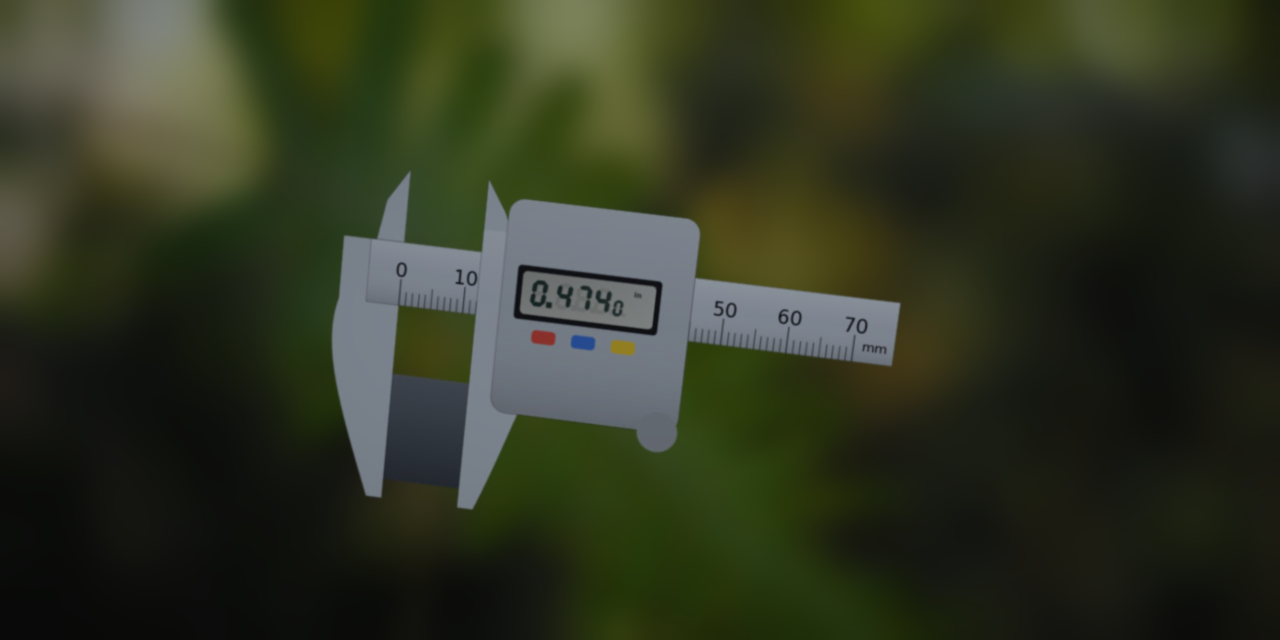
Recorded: 0.4740 (in)
